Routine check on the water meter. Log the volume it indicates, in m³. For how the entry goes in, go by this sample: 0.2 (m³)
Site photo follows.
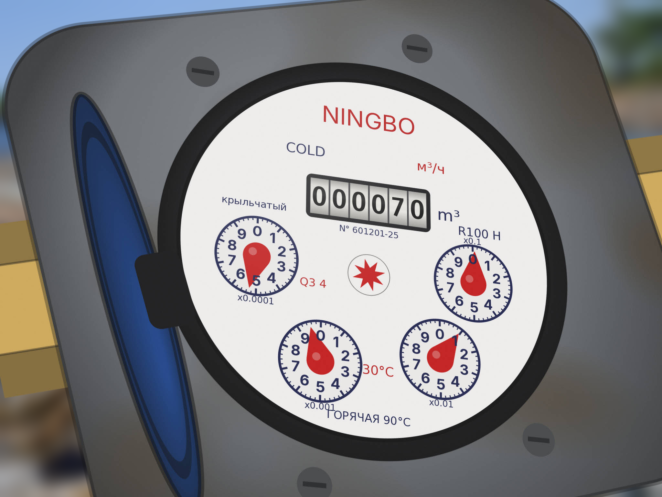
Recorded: 70.0095 (m³)
